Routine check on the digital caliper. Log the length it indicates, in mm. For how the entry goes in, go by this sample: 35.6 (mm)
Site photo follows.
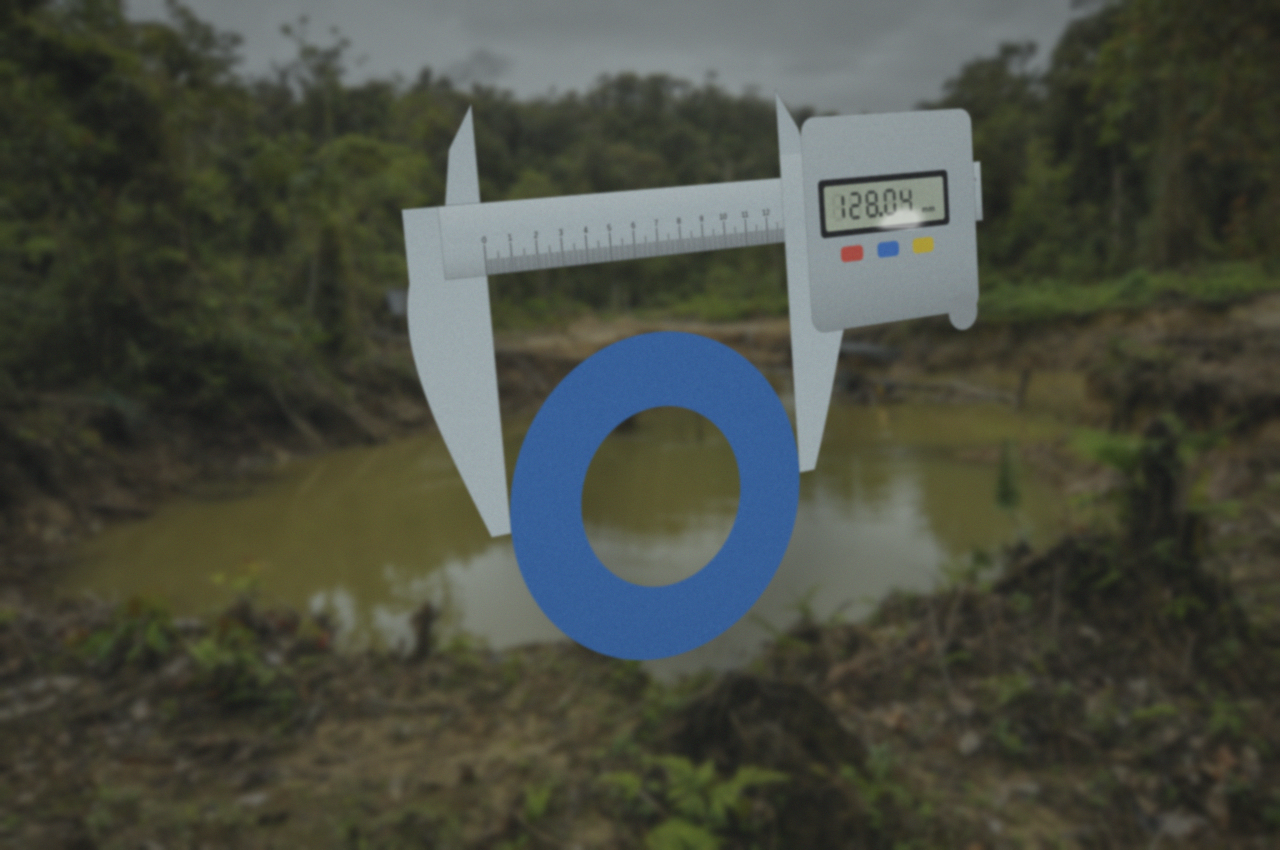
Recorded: 128.04 (mm)
